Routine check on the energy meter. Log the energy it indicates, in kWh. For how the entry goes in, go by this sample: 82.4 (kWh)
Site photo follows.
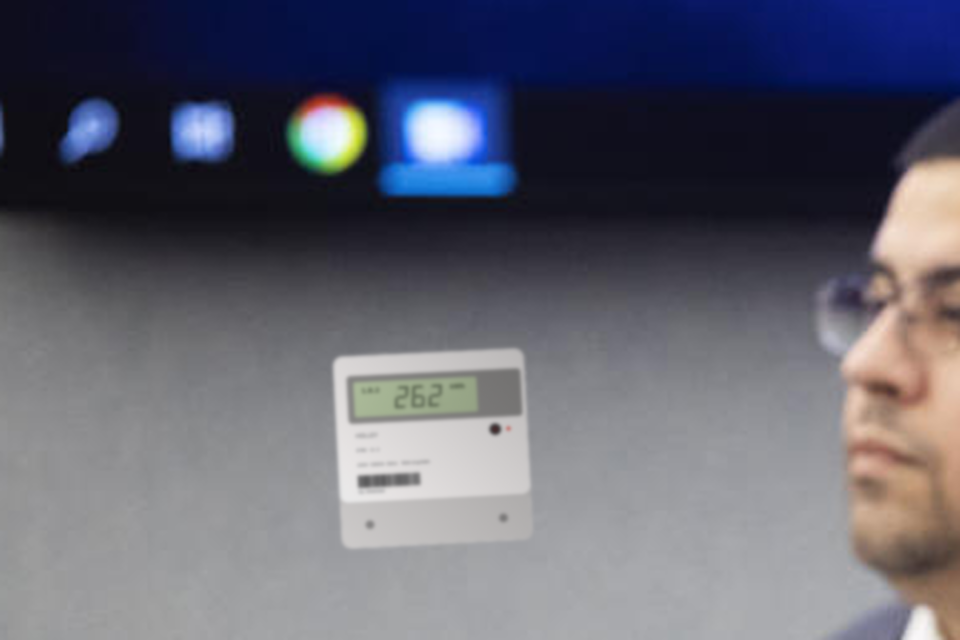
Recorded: 262 (kWh)
